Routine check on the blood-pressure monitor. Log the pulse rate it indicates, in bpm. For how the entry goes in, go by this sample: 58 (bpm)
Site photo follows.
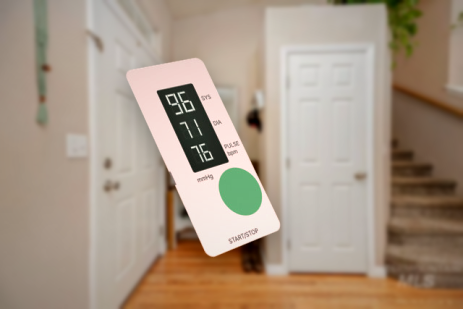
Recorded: 76 (bpm)
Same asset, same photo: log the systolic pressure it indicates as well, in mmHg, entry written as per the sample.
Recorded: 96 (mmHg)
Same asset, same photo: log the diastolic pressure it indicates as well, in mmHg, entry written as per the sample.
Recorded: 71 (mmHg)
